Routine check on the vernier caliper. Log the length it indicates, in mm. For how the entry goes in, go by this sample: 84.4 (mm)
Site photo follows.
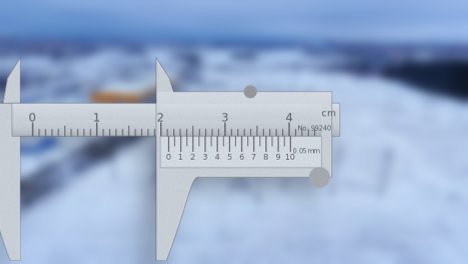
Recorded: 21.2 (mm)
